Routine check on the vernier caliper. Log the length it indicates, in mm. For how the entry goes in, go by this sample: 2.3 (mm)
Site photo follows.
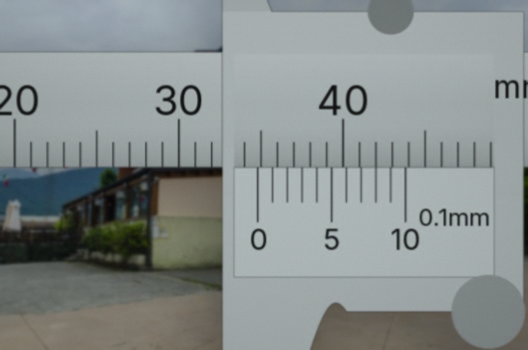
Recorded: 34.8 (mm)
